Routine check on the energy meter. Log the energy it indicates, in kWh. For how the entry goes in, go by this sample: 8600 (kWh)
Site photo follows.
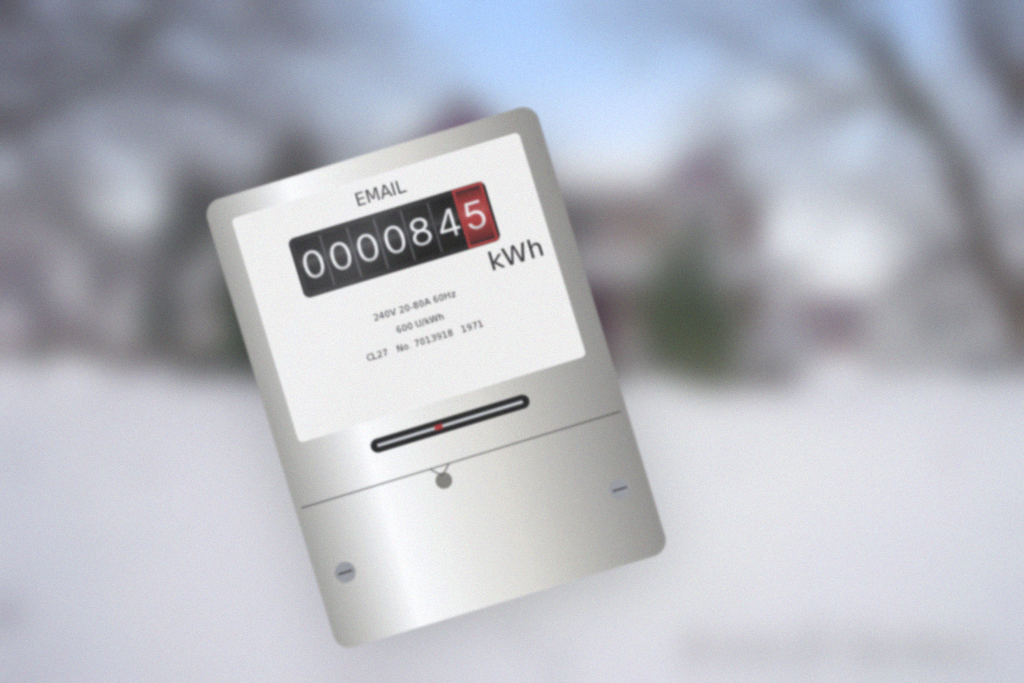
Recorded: 84.5 (kWh)
